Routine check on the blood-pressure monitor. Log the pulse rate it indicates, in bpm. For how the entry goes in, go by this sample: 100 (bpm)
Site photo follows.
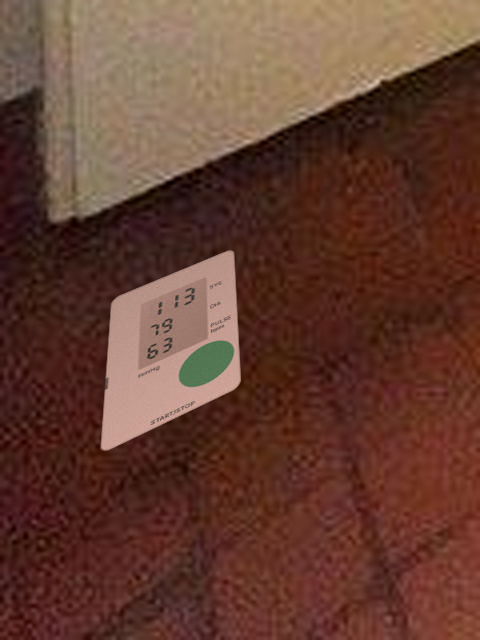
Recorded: 63 (bpm)
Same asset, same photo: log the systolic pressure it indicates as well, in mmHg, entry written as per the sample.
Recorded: 113 (mmHg)
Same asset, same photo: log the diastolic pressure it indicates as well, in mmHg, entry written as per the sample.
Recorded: 79 (mmHg)
